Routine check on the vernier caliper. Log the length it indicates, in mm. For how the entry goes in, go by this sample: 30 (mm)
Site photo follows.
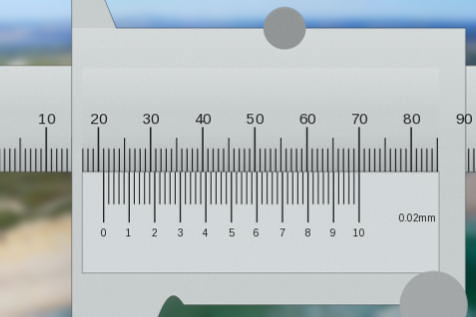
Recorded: 21.0 (mm)
